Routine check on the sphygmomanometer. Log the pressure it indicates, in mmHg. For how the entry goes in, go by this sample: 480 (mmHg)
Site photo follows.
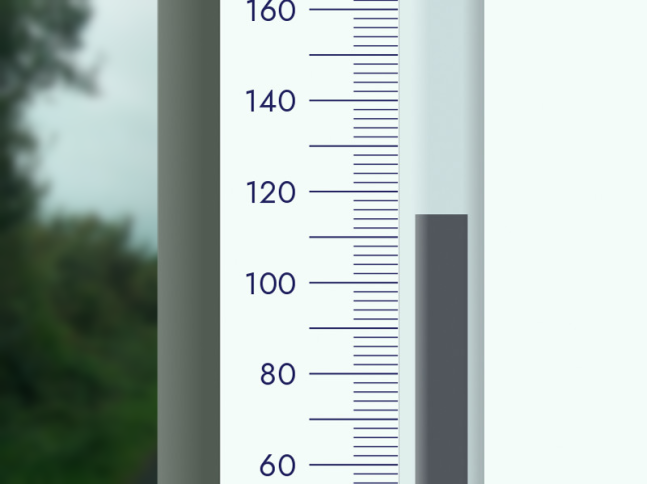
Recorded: 115 (mmHg)
